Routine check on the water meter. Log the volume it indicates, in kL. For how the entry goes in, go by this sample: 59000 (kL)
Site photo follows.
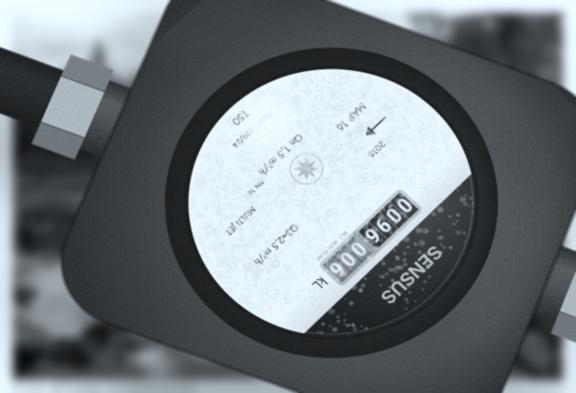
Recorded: 96.006 (kL)
